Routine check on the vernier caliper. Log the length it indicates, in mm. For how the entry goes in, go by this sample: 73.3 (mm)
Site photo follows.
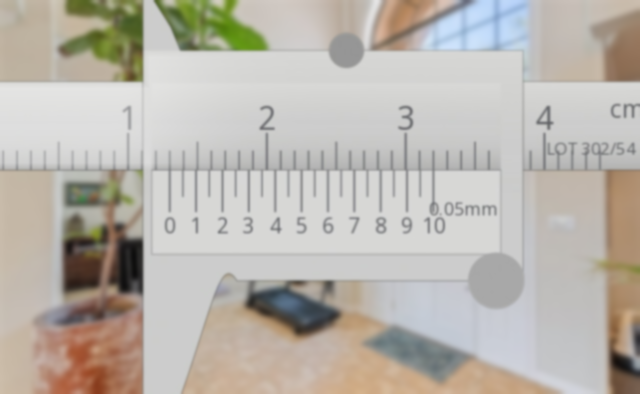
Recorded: 13.0 (mm)
